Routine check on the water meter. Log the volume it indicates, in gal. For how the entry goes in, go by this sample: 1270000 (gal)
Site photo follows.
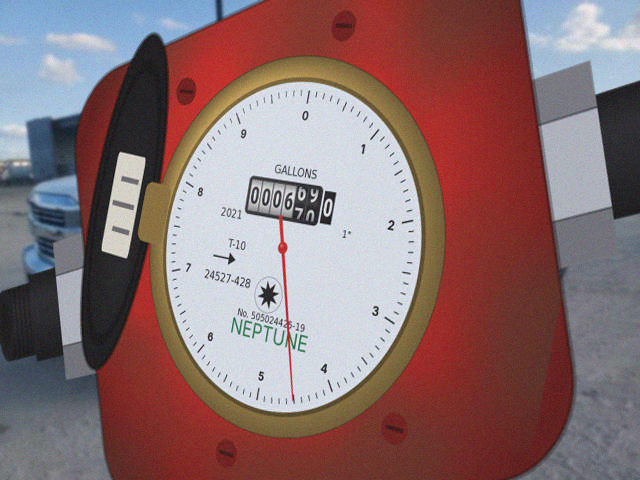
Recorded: 6694.5 (gal)
